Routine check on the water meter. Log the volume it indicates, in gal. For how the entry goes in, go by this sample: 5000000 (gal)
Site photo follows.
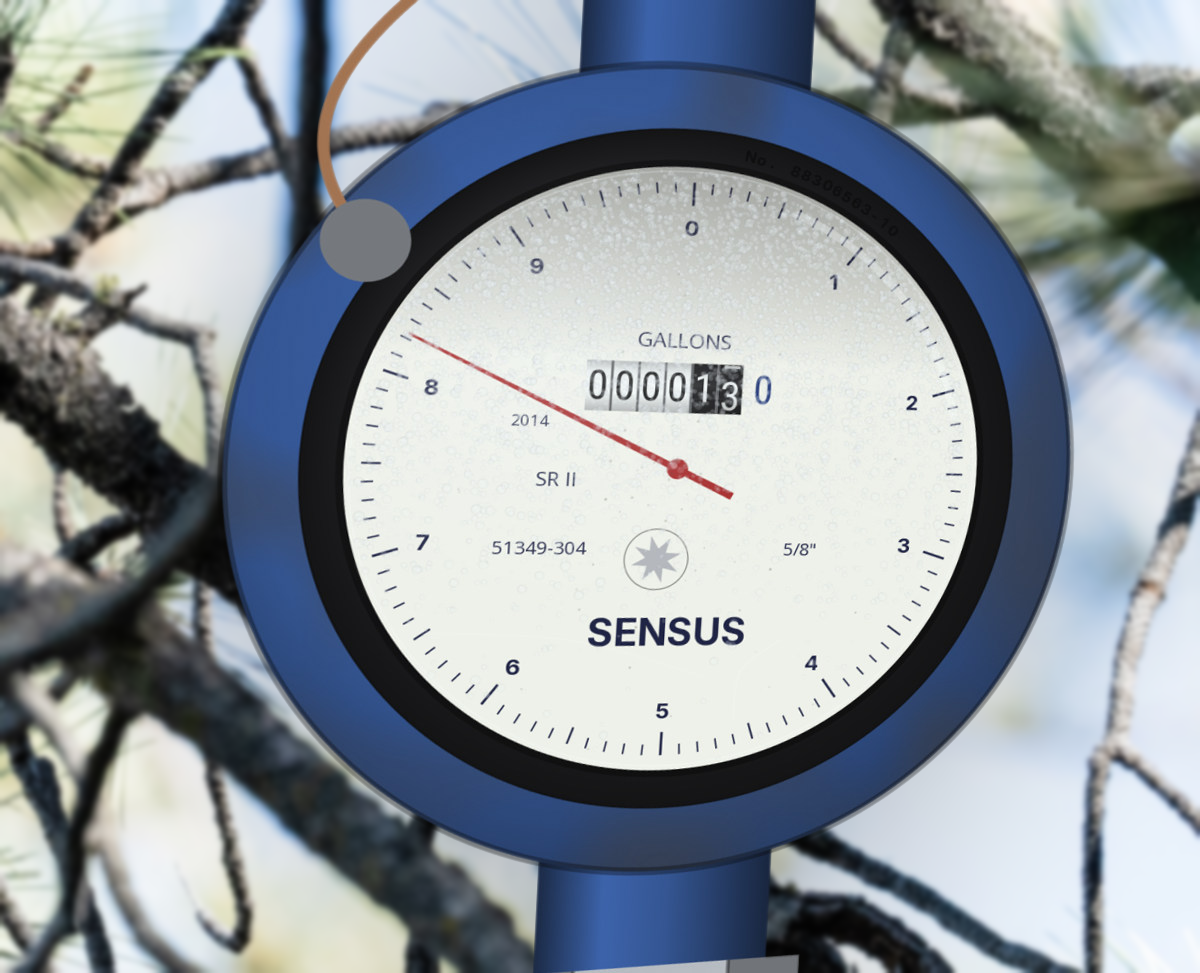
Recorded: 128.2 (gal)
